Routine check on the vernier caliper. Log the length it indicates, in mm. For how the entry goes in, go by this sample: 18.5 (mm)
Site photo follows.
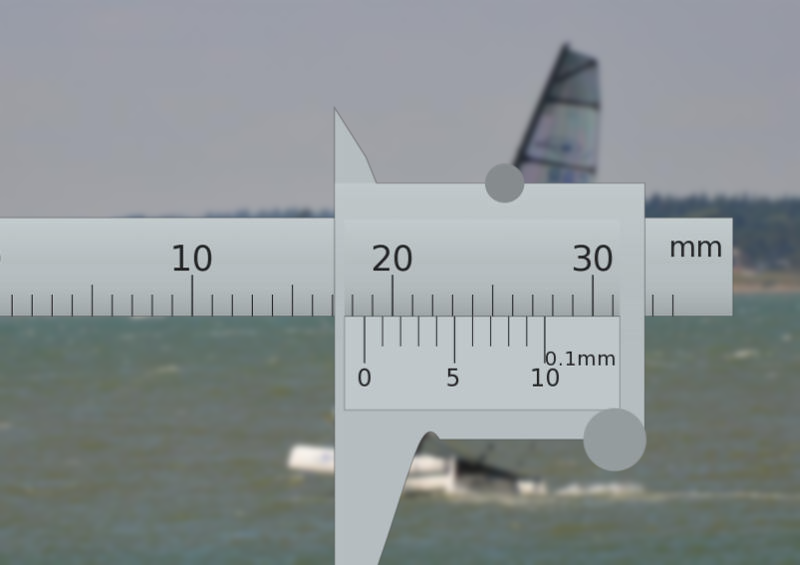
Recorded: 18.6 (mm)
